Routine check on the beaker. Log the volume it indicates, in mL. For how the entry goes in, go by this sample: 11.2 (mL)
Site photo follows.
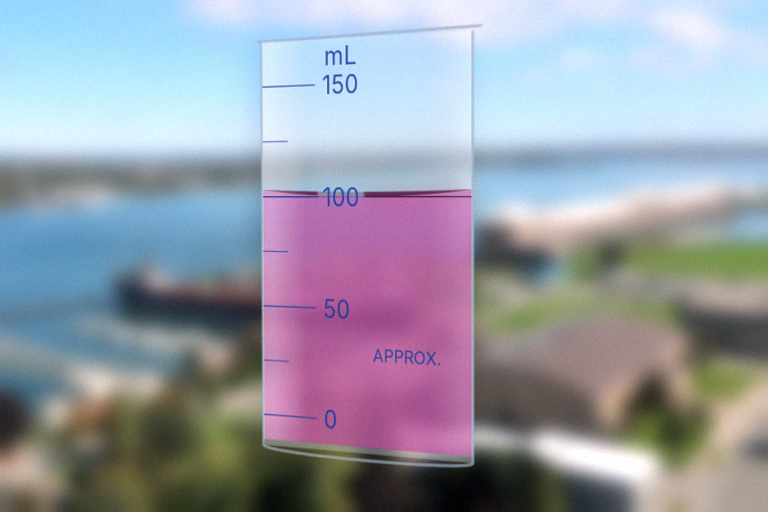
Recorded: 100 (mL)
